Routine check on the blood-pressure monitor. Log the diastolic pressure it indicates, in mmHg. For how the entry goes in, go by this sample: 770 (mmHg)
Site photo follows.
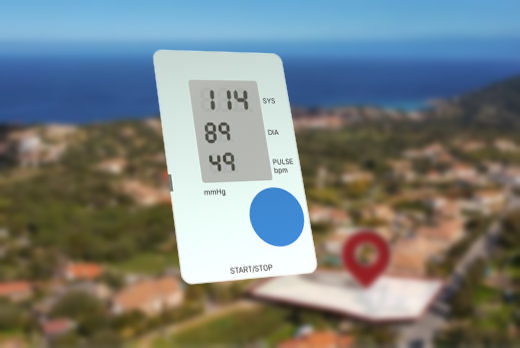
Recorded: 89 (mmHg)
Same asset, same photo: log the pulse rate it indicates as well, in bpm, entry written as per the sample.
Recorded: 49 (bpm)
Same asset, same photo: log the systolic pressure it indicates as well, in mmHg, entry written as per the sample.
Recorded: 114 (mmHg)
